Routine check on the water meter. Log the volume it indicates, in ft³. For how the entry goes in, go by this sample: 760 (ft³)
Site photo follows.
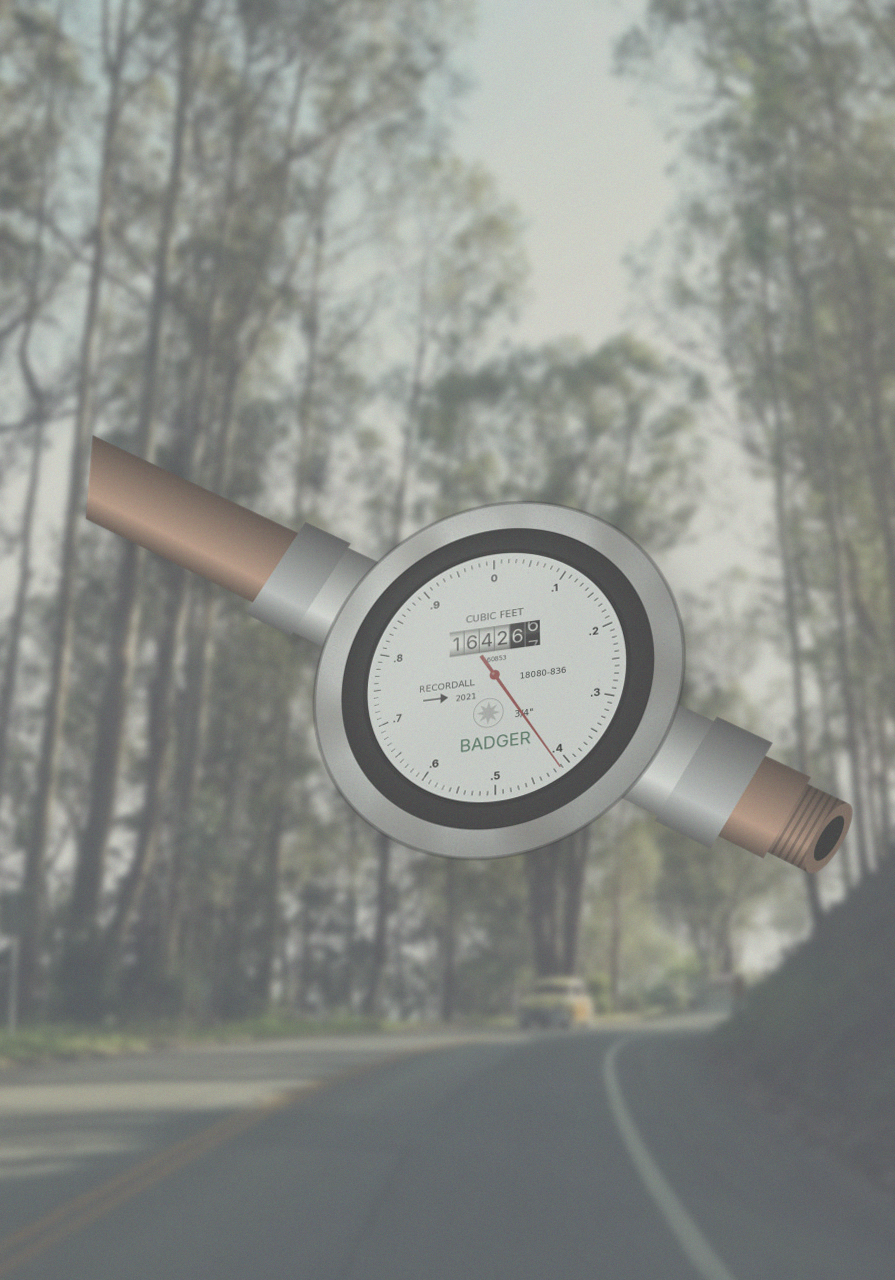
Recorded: 164266.41 (ft³)
